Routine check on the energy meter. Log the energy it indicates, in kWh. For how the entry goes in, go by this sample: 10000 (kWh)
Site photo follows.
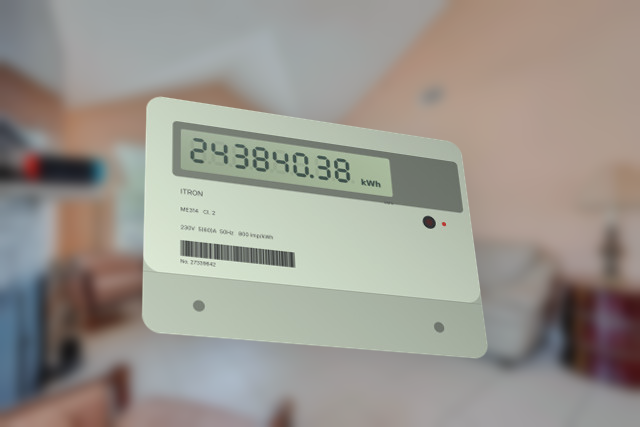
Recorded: 243840.38 (kWh)
